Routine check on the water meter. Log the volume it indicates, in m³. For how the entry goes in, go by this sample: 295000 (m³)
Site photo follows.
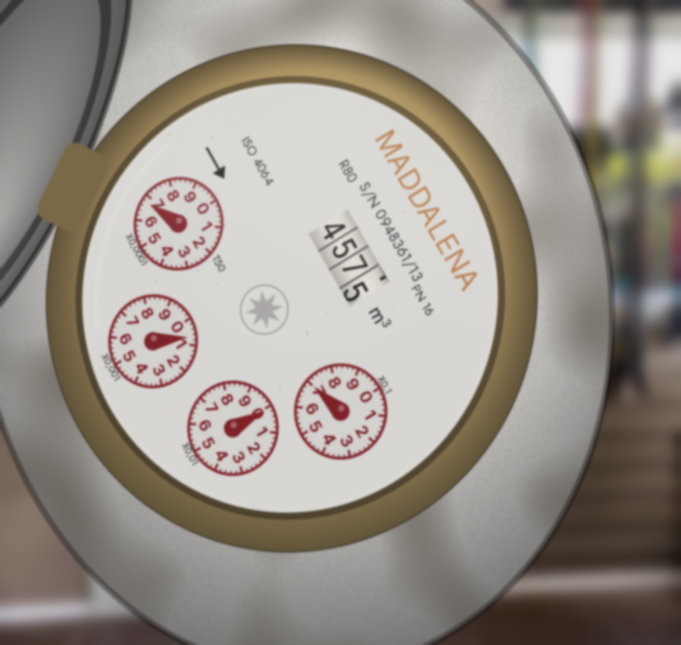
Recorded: 4574.7006 (m³)
